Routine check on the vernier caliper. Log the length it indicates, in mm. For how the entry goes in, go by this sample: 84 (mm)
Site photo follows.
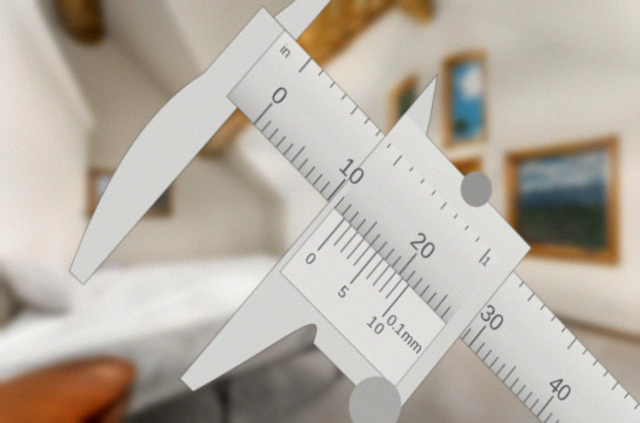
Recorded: 12.4 (mm)
